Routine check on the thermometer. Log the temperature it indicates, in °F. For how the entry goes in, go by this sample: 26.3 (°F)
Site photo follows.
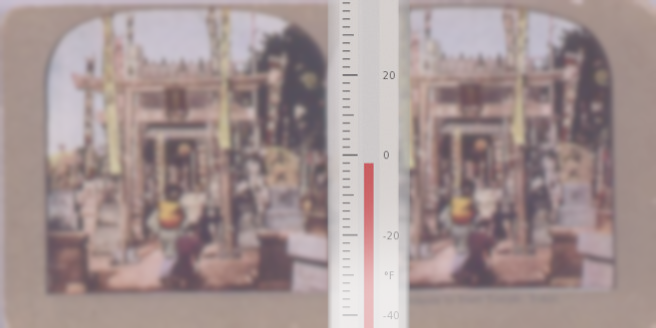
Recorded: -2 (°F)
